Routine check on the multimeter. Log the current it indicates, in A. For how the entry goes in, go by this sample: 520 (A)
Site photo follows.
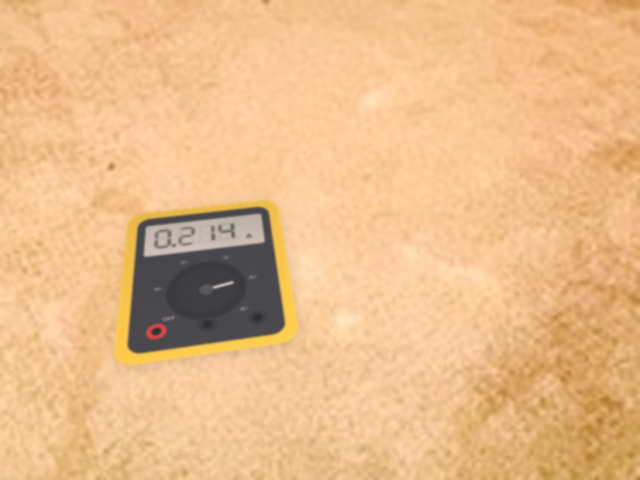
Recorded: 0.214 (A)
